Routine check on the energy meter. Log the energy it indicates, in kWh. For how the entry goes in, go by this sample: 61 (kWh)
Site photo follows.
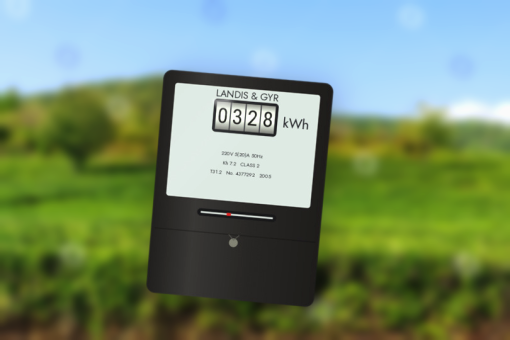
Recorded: 328 (kWh)
